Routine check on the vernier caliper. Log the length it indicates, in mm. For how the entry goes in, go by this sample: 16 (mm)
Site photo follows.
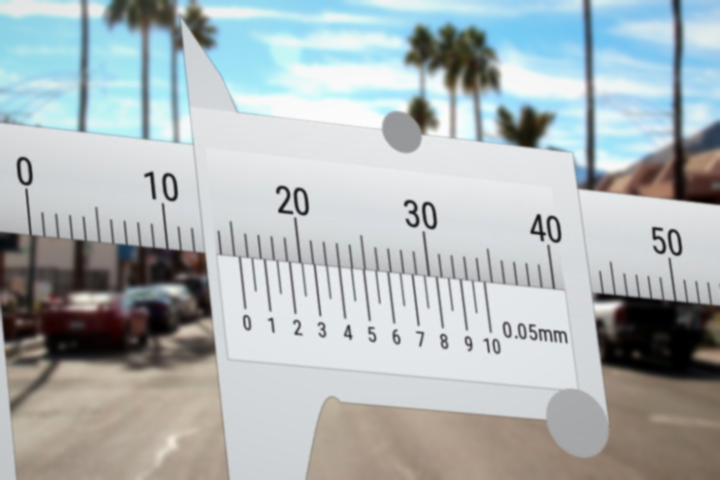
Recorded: 15.4 (mm)
